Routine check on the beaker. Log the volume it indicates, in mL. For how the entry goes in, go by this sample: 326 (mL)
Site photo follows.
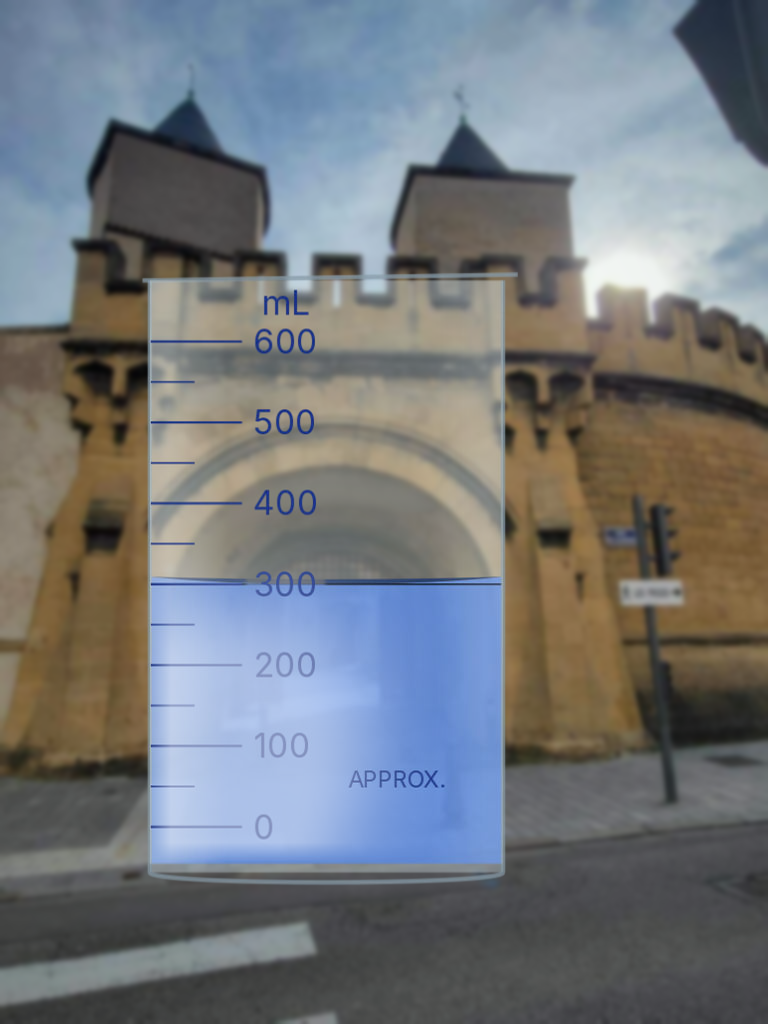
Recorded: 300 (mL)
